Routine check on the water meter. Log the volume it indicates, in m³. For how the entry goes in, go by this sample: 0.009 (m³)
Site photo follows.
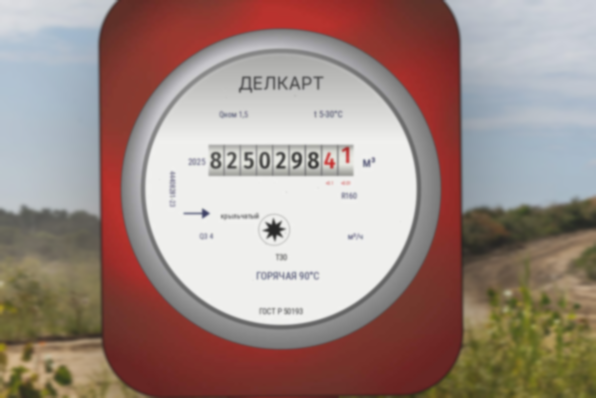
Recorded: 8250298.41 (m³)
